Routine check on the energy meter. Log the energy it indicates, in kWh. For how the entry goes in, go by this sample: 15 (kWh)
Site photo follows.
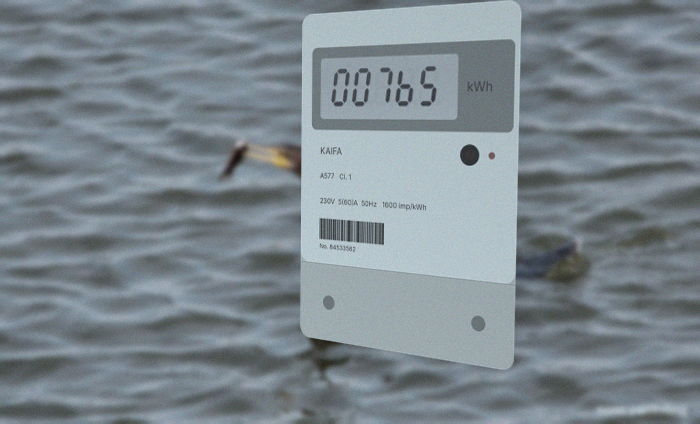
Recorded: 765 (kWh)
